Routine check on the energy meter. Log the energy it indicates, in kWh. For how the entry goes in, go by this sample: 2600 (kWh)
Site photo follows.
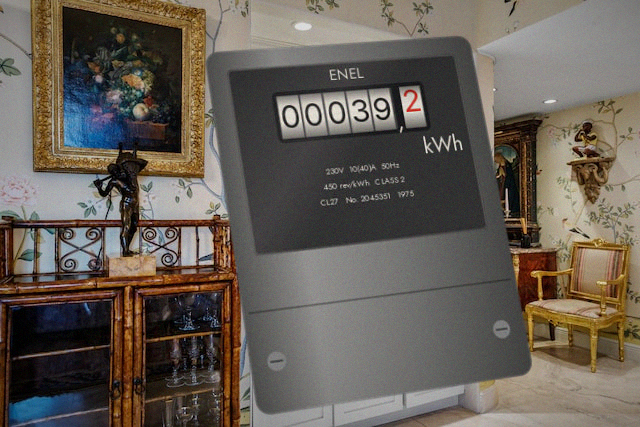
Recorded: 39.2 (kWh)
